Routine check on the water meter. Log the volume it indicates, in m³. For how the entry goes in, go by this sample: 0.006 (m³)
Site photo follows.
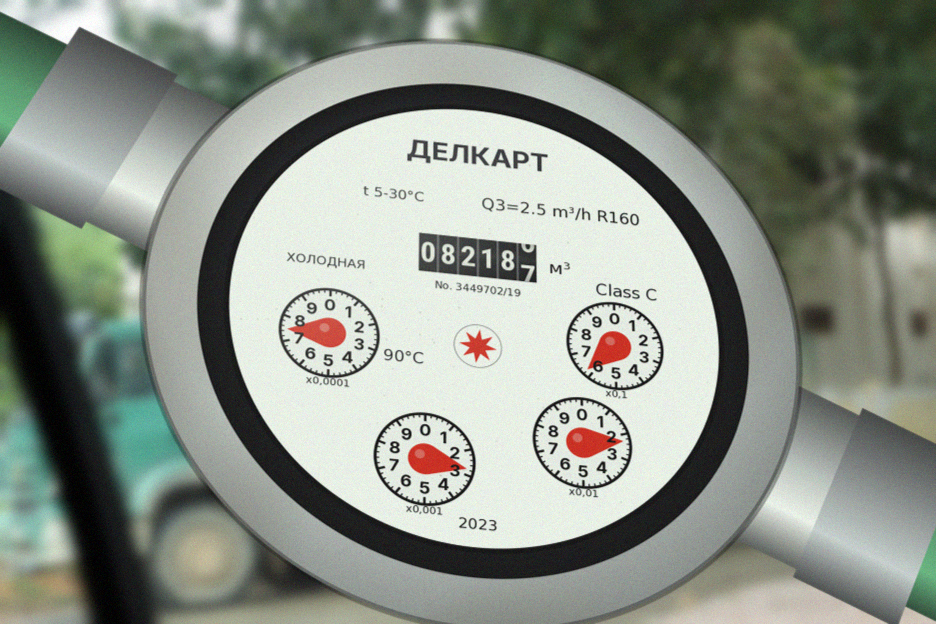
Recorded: 82186.6227 (m³)
